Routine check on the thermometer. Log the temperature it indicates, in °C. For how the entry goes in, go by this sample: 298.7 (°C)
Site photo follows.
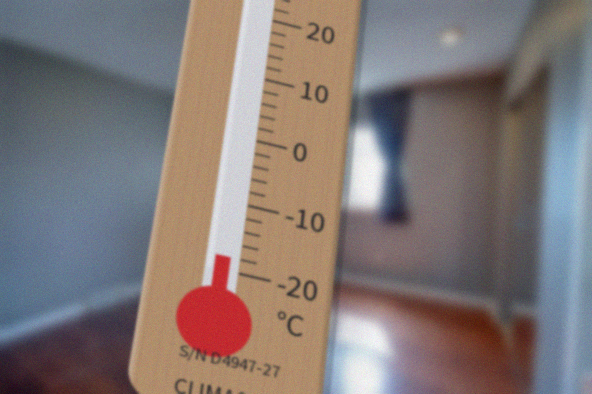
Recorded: -18 (°C)
